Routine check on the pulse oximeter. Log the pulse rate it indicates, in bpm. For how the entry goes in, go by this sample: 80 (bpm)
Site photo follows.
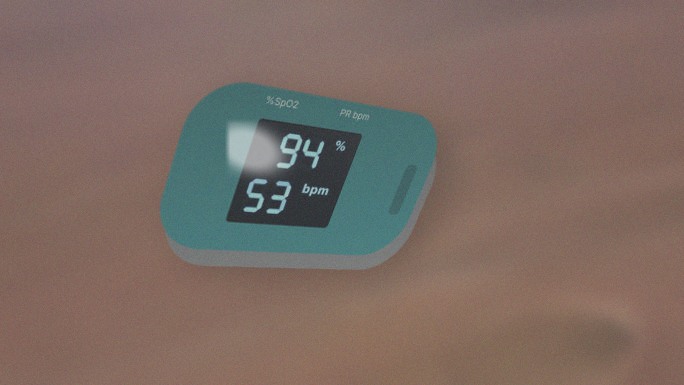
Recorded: 53 (bpm)
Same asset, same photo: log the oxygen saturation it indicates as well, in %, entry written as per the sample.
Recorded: 94 (%)
